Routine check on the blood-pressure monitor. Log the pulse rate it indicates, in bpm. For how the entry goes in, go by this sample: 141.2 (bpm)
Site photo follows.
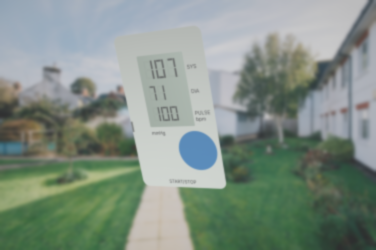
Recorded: 100 (bpm)
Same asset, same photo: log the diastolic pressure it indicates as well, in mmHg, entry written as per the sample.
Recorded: 71 (mmHg)
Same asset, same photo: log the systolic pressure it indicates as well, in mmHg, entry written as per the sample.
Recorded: 107 (mmHg)
